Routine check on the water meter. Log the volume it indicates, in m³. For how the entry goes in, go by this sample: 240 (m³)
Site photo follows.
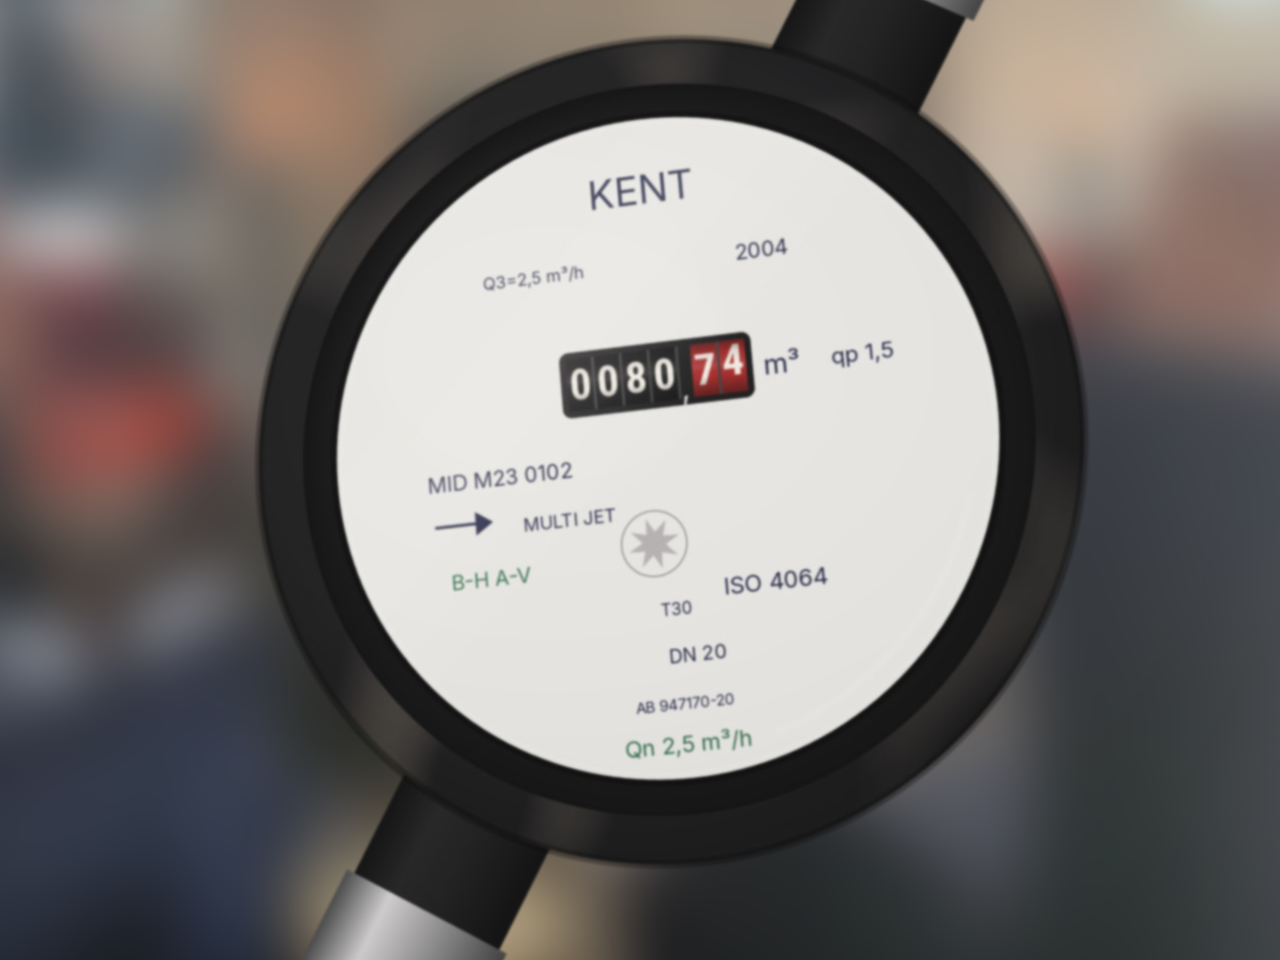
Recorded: 80.74 (m³)
